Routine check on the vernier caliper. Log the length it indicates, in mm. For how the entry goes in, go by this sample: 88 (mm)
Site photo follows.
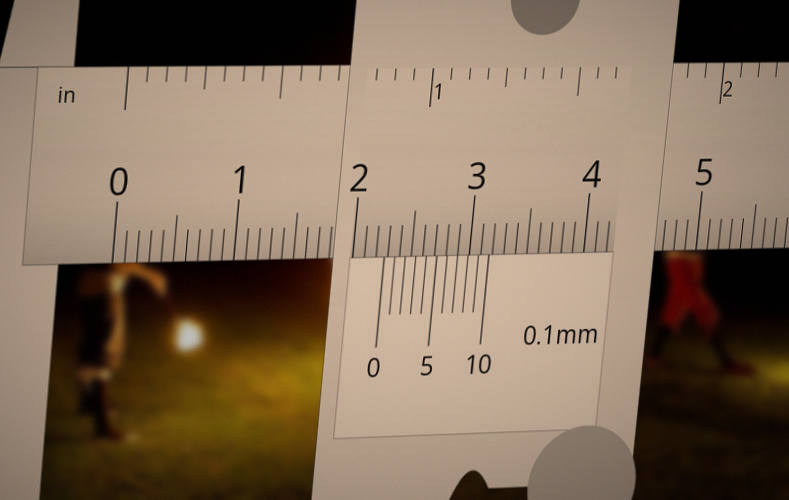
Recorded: 22.7 (mm)
